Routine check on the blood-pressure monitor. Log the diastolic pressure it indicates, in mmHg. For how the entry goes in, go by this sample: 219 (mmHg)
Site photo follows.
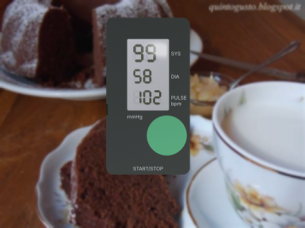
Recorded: 58 (mmHg)
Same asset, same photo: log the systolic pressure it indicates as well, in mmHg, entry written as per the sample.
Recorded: 99 (mmHg)
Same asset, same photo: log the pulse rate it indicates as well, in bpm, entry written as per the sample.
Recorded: 102 (bpm)
